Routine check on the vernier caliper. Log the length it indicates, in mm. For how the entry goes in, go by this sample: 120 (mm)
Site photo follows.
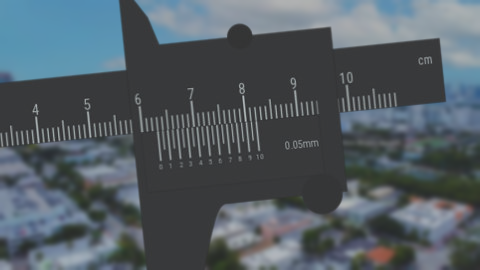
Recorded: 63.0 (mm)
